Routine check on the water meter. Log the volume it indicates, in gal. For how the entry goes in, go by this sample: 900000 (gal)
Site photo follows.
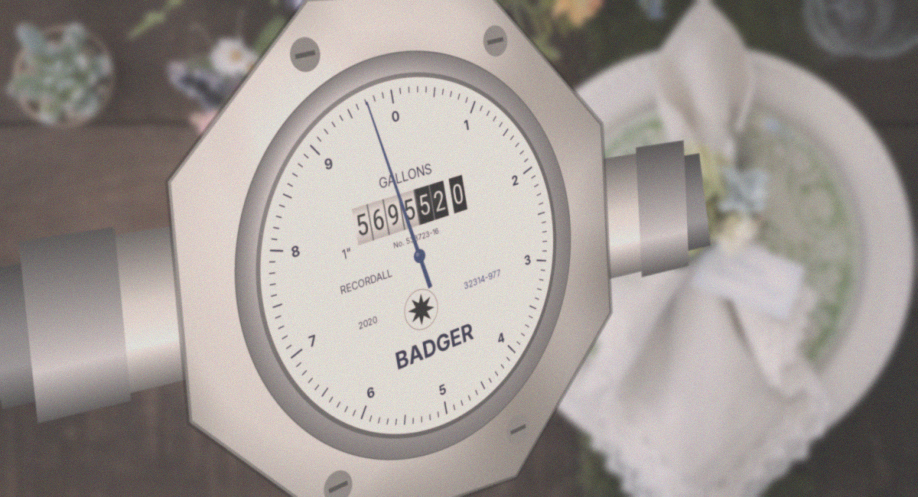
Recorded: 5695519.7 (gal)
